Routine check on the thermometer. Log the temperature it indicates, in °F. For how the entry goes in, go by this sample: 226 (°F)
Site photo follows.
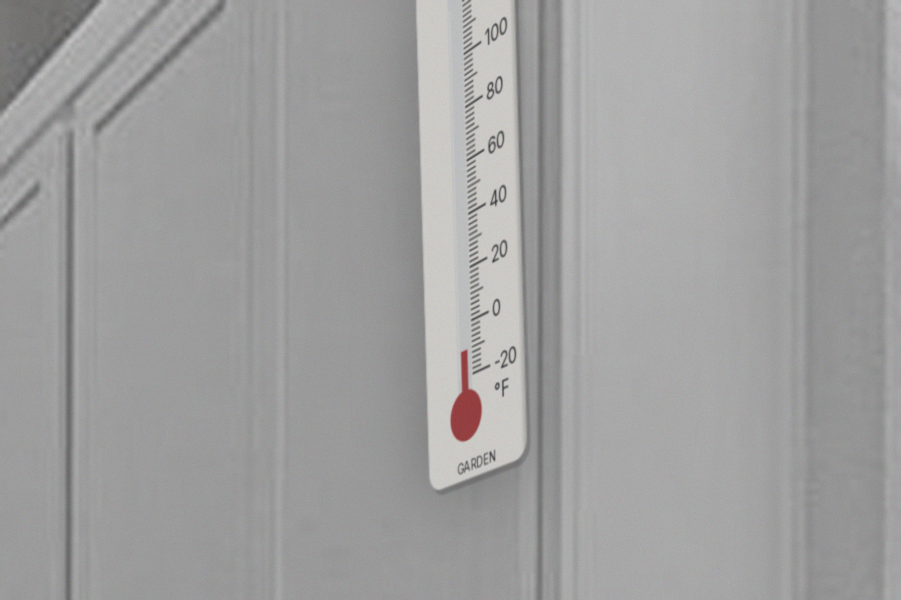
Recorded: -10 (°F)
